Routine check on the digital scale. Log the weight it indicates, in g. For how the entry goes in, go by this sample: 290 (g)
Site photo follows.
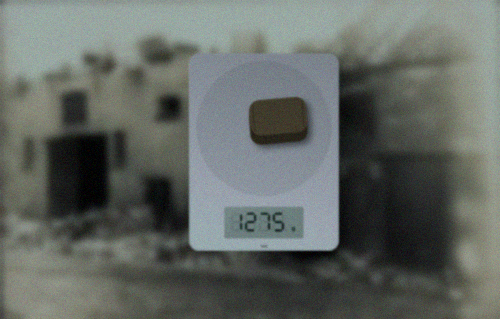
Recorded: 1275 (g)
